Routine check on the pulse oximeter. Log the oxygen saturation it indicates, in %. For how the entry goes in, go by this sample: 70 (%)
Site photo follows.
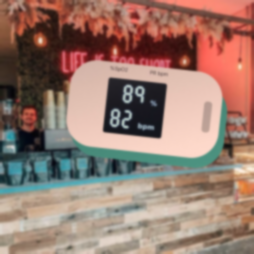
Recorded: 89 (%)
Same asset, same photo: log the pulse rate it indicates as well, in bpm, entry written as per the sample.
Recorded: 82 (bpm)
